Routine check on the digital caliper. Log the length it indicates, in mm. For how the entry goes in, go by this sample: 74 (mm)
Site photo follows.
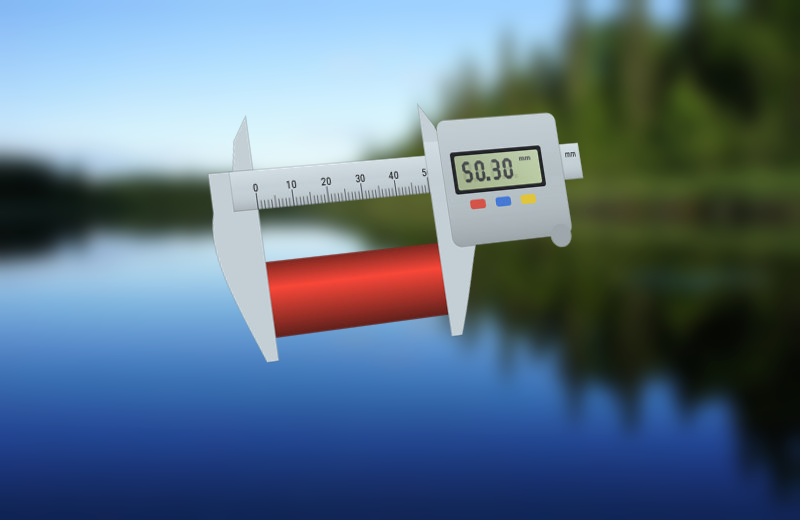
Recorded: 50.30 (mm)
